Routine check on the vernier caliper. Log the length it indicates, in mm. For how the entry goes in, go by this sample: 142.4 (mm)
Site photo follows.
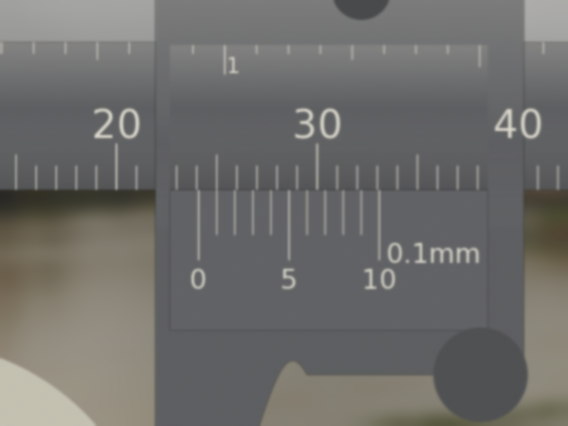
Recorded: 24.1 (mm)
